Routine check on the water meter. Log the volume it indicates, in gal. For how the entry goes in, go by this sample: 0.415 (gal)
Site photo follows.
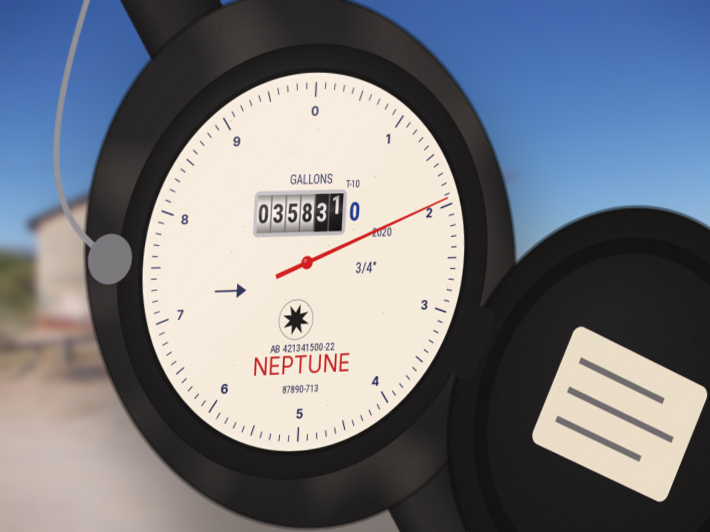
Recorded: 358311.9 (gal)
